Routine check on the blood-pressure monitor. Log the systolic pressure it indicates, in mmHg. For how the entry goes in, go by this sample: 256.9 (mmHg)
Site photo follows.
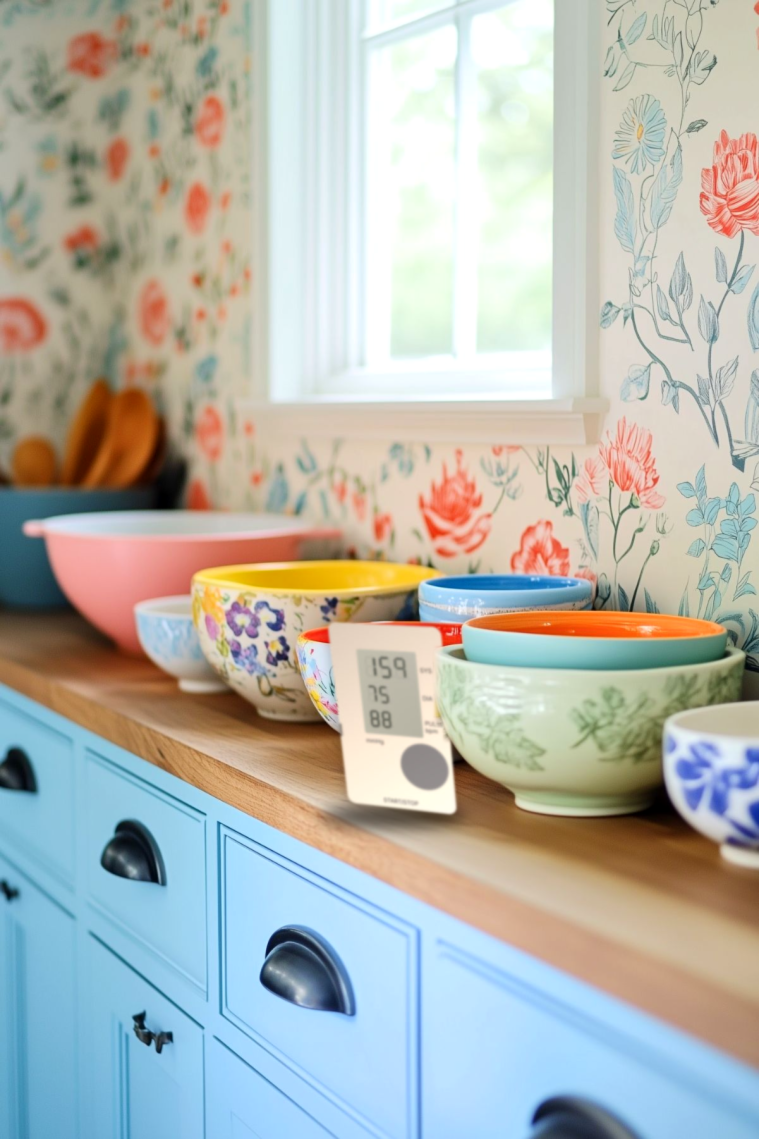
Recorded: 159 (mmHg)
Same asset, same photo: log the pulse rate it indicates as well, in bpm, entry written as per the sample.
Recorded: 88 (bpm)
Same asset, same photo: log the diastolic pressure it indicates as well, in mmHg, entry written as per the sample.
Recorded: 75 (mmHg)
